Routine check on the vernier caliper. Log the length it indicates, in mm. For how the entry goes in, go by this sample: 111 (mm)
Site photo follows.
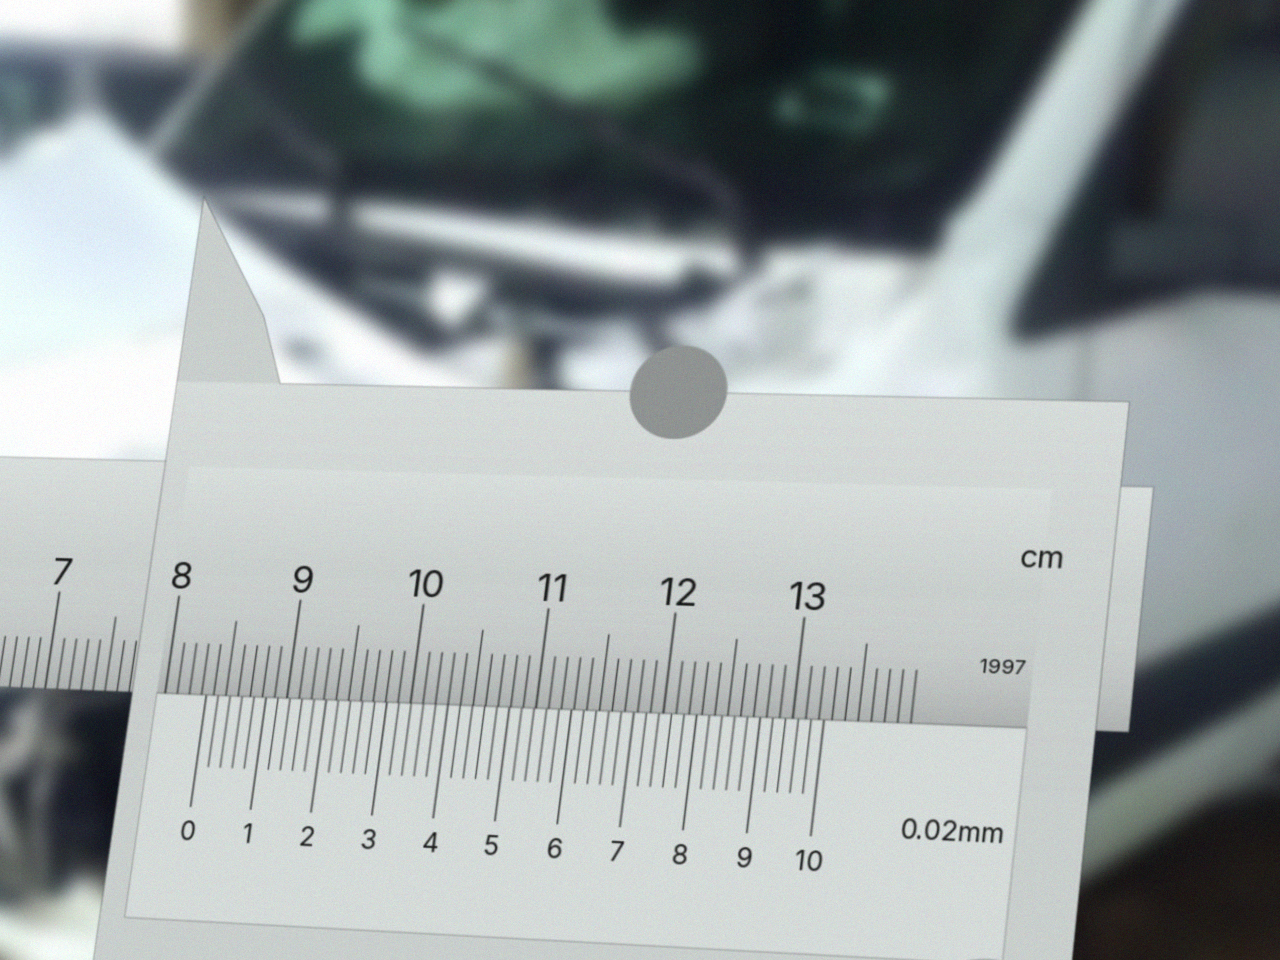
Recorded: 83.4 (mm)
